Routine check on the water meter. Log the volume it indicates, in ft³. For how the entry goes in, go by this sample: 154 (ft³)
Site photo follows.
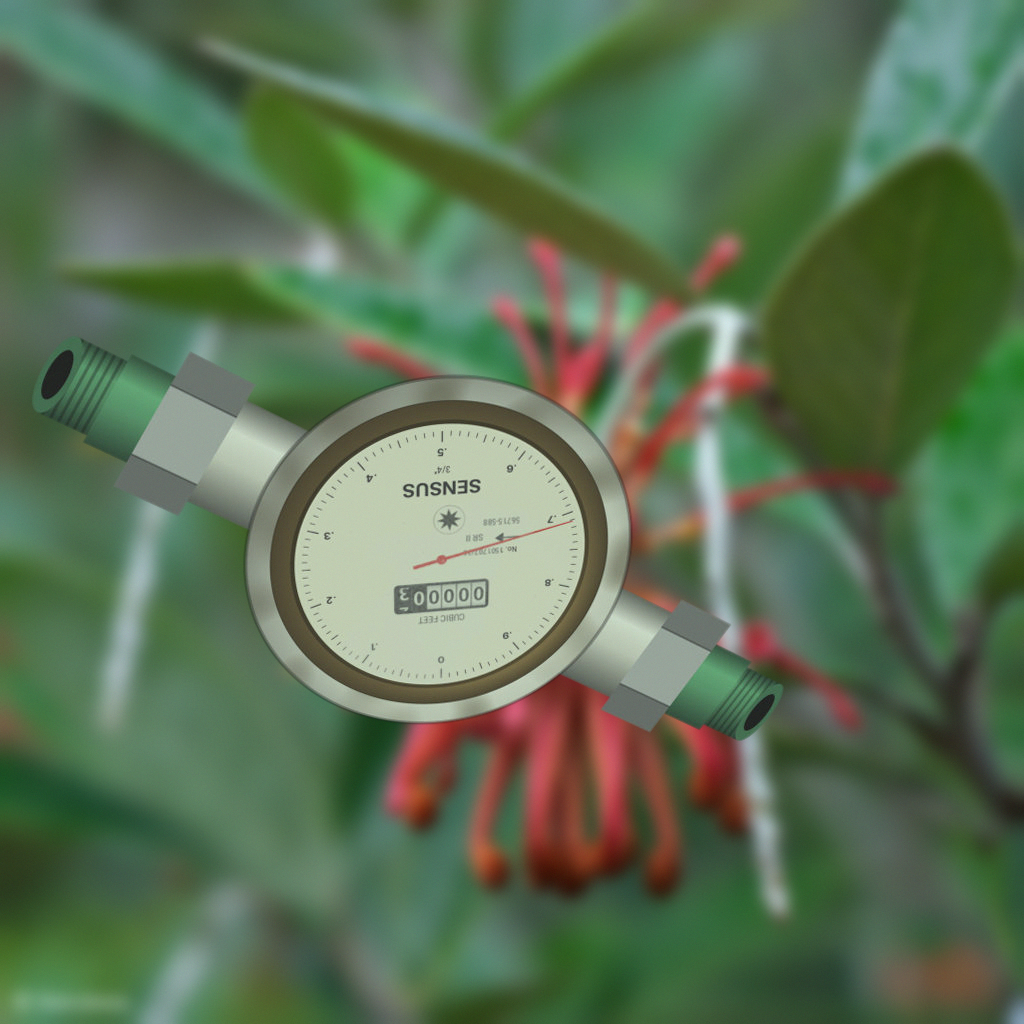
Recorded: 2.71 (ft³)
